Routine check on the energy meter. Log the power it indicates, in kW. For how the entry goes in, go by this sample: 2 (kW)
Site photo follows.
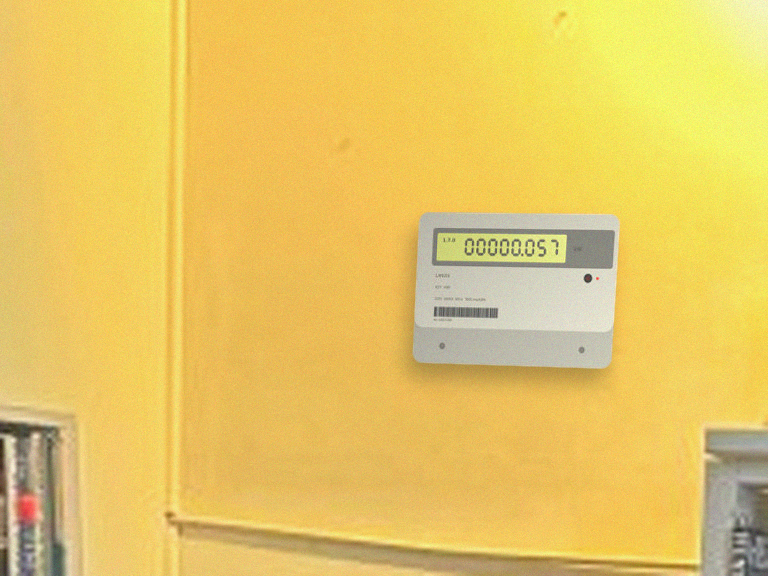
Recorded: 0.057 (kW)
